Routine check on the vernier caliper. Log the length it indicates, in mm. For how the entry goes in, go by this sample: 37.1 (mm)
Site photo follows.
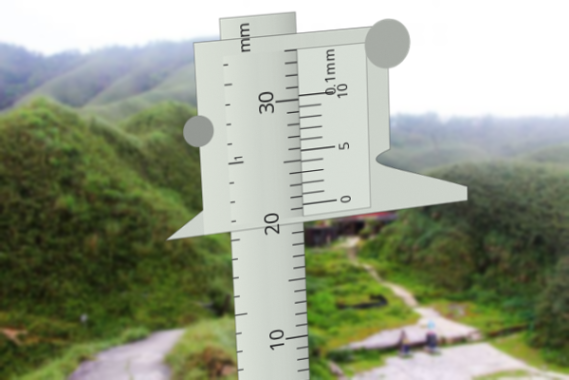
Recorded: 21.3 (mm)
